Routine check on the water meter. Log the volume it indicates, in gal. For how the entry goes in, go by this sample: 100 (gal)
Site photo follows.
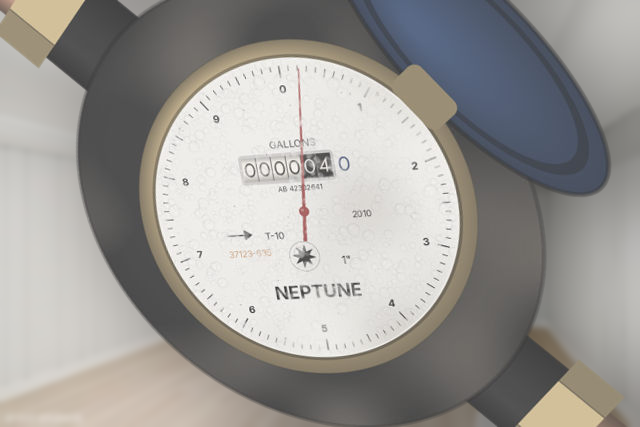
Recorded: 40.2 (gal)
